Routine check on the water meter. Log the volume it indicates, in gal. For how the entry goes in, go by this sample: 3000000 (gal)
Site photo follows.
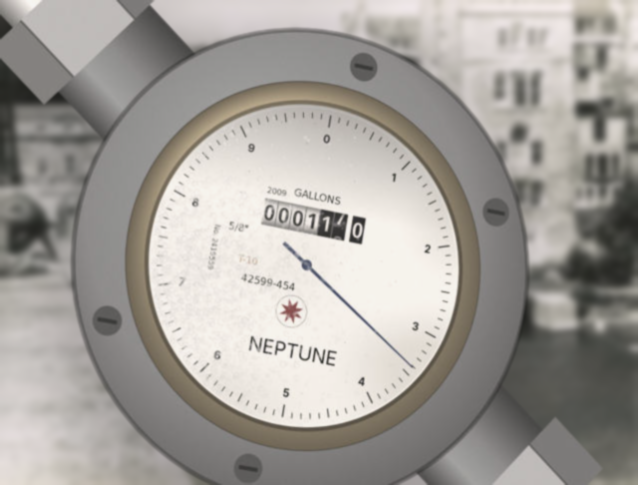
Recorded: 1173.4 (gal)
